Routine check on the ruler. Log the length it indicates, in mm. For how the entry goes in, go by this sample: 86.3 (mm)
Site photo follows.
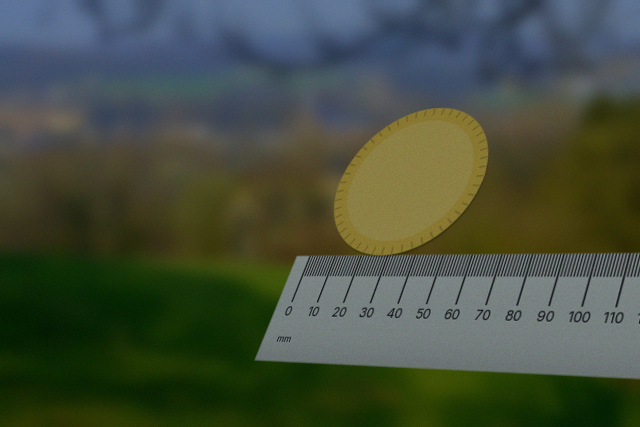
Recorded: 55 (mm)
